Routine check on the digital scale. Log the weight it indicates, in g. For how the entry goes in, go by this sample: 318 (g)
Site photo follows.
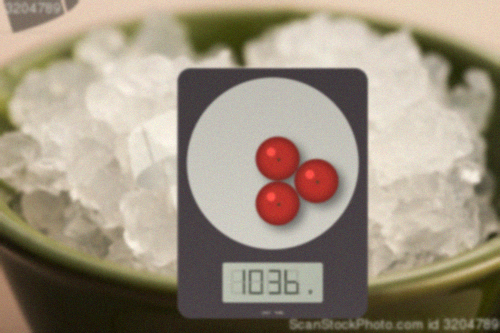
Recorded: 1036 (g)
